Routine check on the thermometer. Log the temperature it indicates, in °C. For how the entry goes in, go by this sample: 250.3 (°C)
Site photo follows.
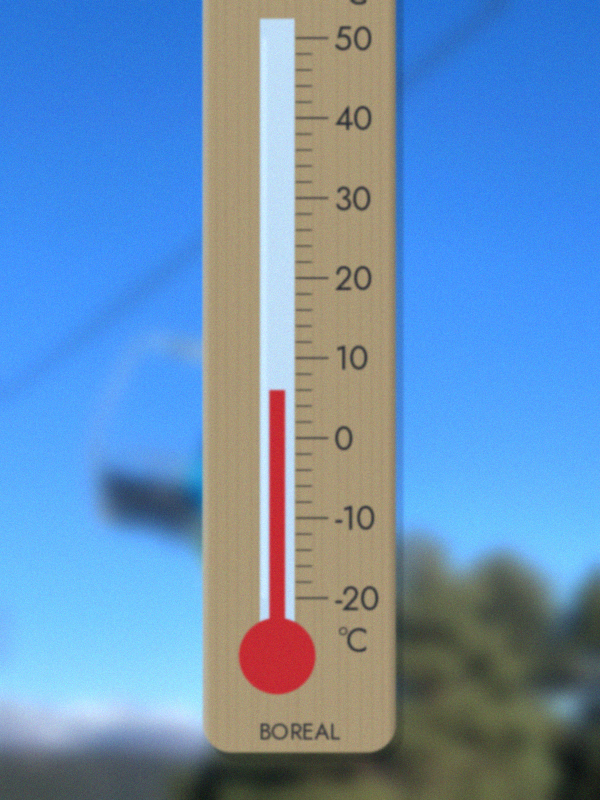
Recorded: 6 (°C)
